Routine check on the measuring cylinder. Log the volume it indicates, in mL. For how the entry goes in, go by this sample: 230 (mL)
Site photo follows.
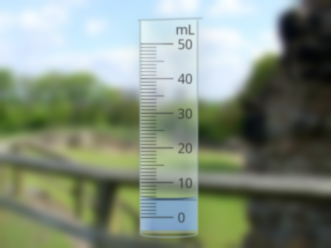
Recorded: 5 (mL)
